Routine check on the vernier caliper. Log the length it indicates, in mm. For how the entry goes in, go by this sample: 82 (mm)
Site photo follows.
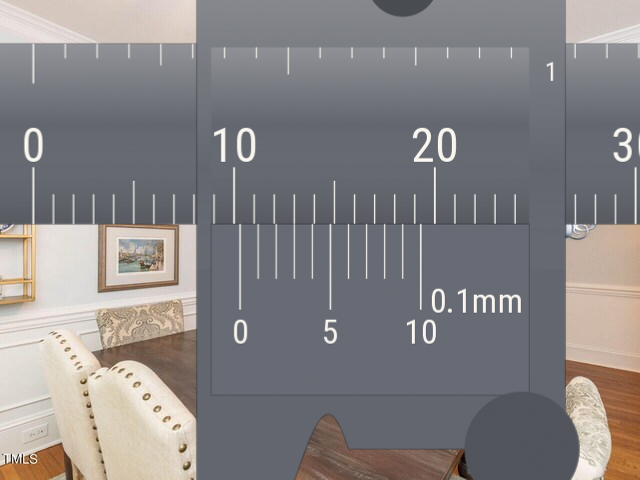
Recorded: 10.3 (mm)
